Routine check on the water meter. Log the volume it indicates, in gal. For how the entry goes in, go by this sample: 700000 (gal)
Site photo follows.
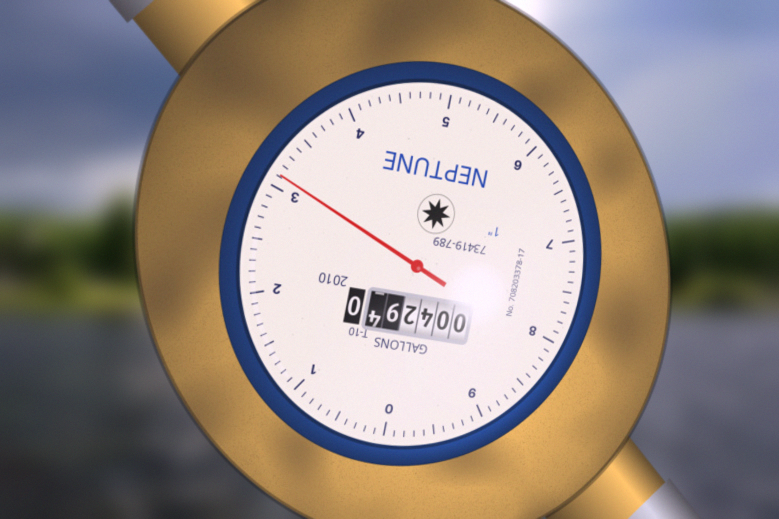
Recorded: 42943.1 (gal)
